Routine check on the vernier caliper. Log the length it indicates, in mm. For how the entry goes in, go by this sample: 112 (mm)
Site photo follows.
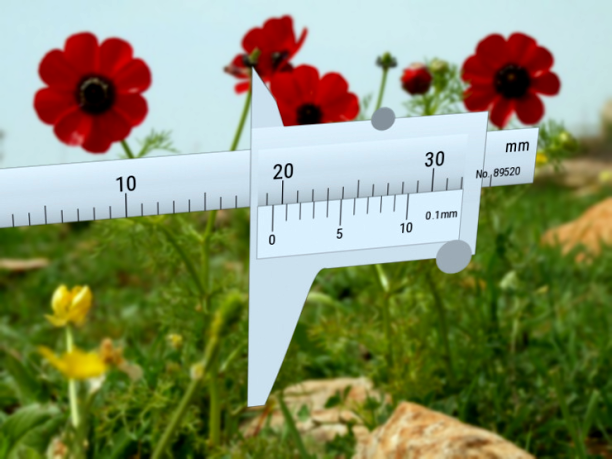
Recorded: 19.4 (mm)
